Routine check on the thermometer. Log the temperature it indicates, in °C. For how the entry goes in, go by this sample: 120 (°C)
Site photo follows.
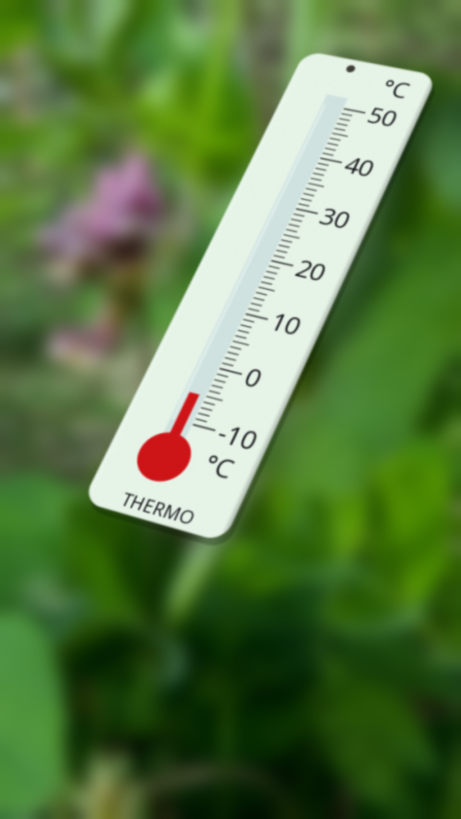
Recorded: -5 (°C)
